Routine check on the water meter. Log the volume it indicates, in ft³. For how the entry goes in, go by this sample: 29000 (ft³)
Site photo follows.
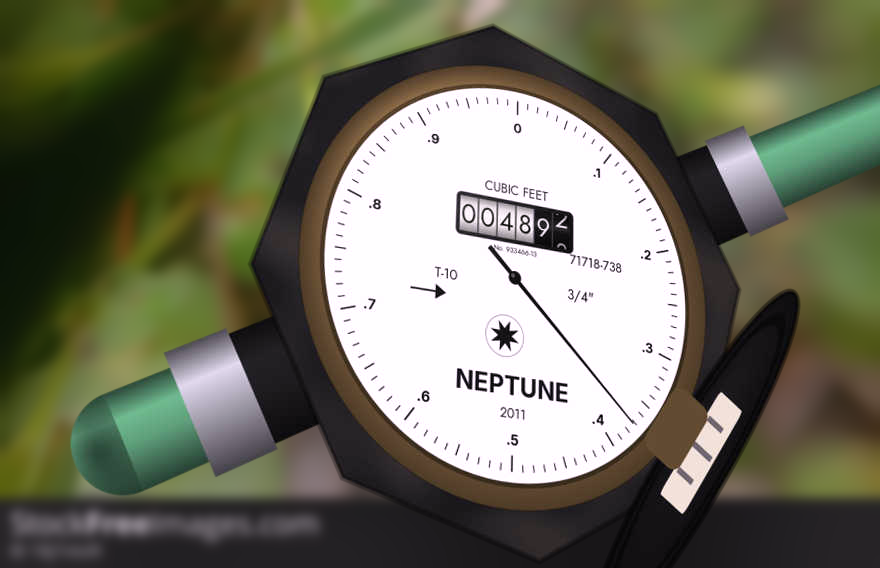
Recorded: 4892.37 (ft³)
